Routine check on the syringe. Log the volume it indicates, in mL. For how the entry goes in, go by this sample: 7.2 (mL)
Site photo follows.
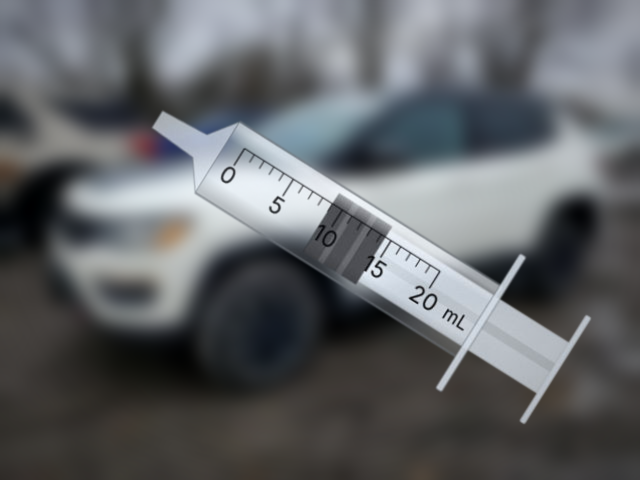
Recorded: 9 (mL)
